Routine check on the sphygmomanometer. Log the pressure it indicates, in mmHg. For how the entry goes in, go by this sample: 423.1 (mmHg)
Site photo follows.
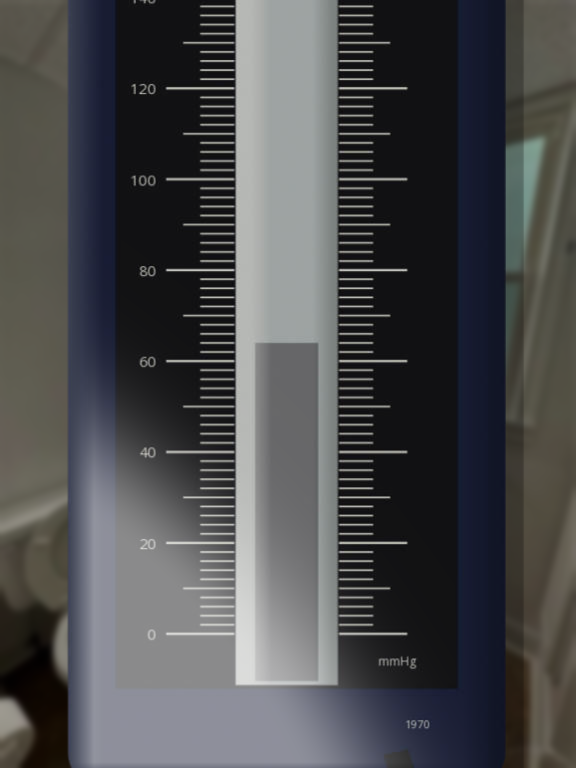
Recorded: 64 (mmHg)
